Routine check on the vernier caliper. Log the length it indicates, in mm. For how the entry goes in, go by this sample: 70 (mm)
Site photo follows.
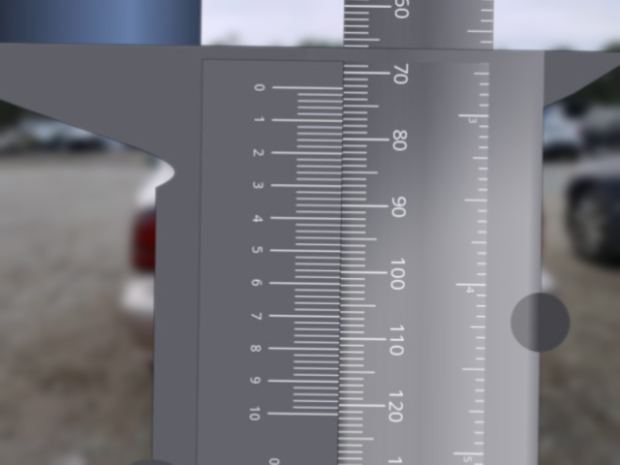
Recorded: 72.4 (mm)
